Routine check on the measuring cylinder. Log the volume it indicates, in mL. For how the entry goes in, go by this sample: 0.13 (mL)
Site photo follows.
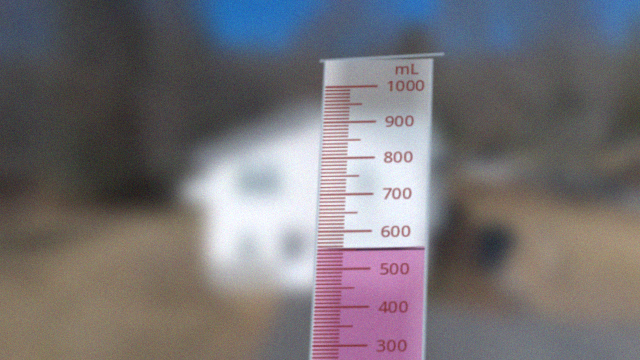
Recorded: 550 (mL)
